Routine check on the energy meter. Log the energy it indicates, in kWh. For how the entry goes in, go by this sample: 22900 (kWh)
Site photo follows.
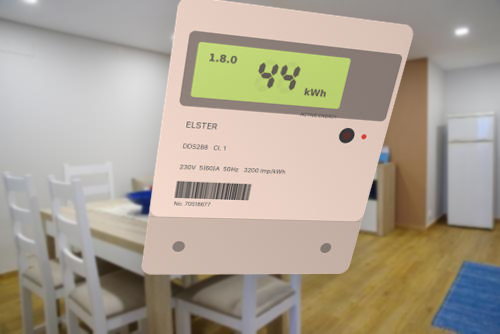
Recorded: 44 (kWh)
